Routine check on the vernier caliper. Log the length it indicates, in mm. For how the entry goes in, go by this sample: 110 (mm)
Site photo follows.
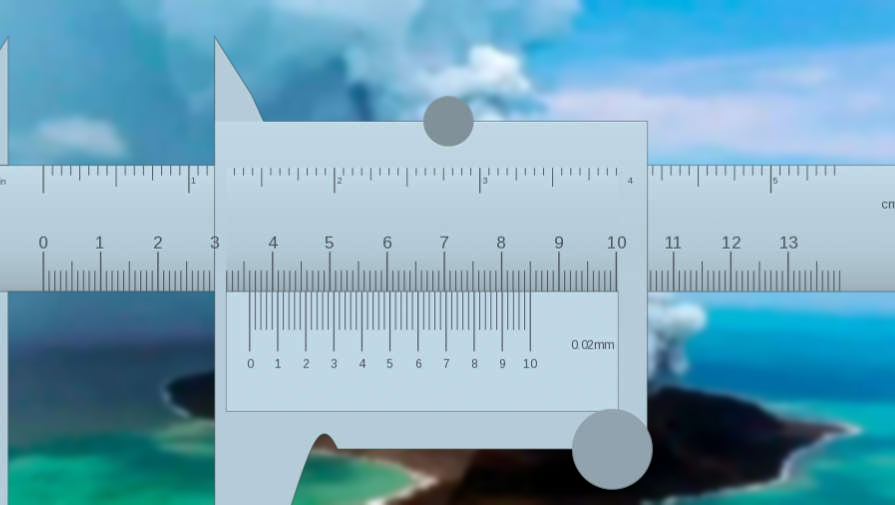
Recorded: 36.0 (mm)
